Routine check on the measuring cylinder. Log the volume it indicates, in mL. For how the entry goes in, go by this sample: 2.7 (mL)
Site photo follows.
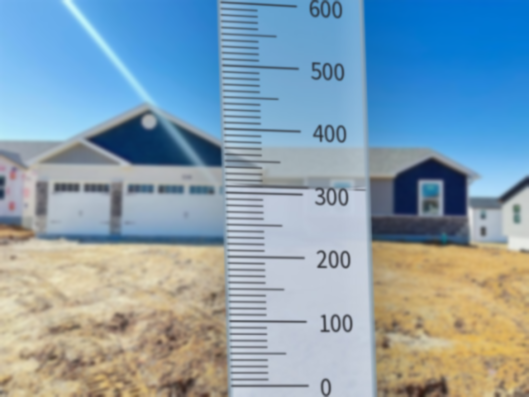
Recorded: 310 (mL)
